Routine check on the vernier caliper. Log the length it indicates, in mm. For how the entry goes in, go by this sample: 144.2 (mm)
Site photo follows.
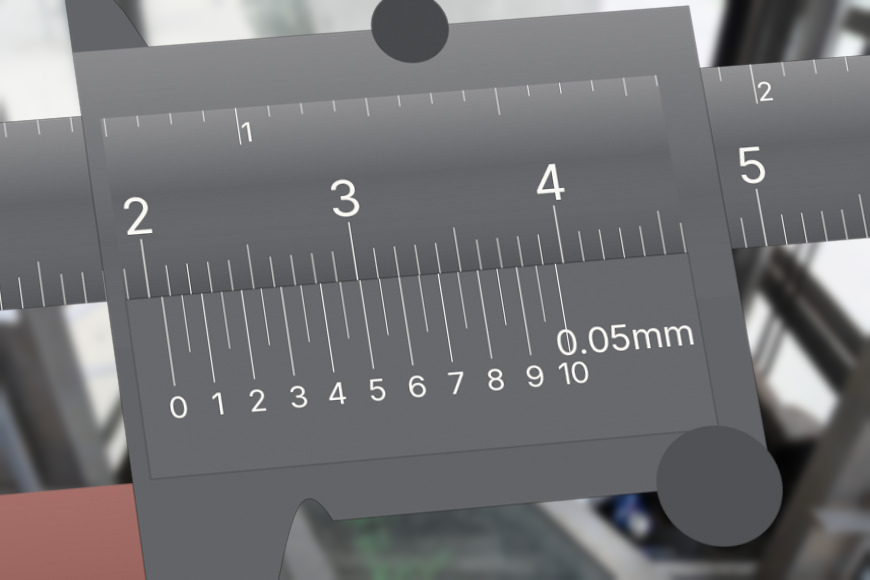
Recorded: 20.6 (mm)
